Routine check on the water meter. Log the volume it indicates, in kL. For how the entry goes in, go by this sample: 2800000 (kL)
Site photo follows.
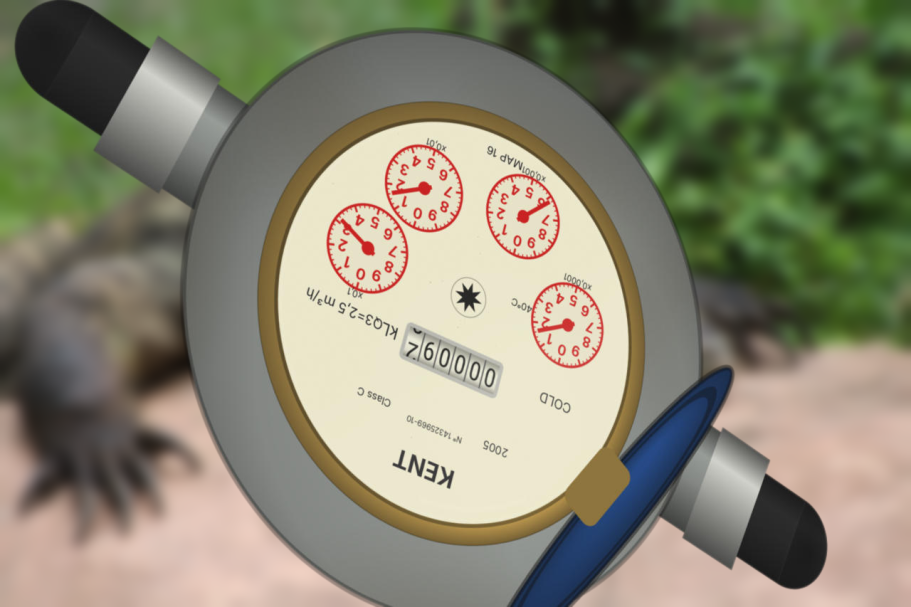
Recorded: 92.3161 (kL)
